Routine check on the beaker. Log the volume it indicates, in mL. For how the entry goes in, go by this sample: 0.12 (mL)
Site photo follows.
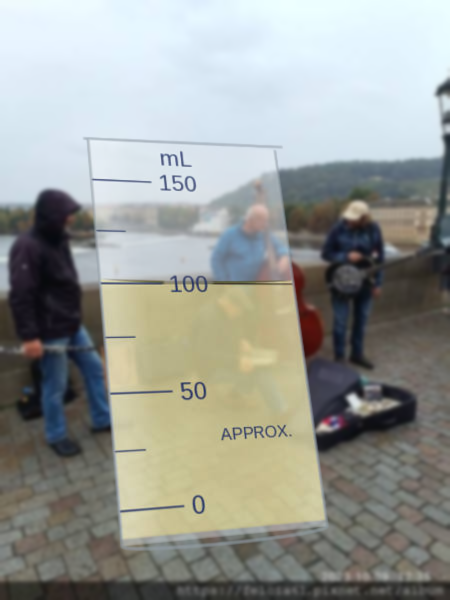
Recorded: 100 (mL)
